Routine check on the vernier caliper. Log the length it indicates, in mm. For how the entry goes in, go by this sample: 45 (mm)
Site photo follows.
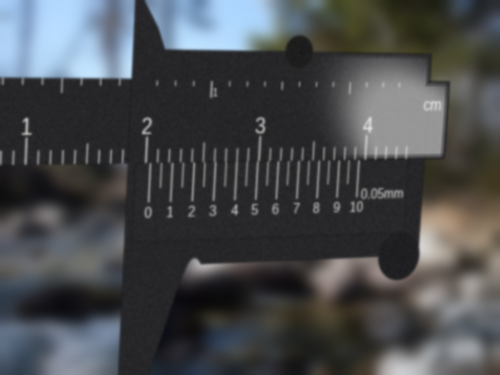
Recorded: 20.4 (mm)
